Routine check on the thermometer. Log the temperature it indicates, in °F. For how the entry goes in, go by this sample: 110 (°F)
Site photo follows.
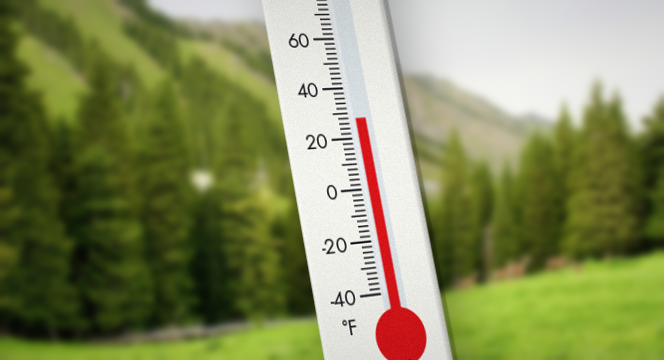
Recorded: 28 (°F)
